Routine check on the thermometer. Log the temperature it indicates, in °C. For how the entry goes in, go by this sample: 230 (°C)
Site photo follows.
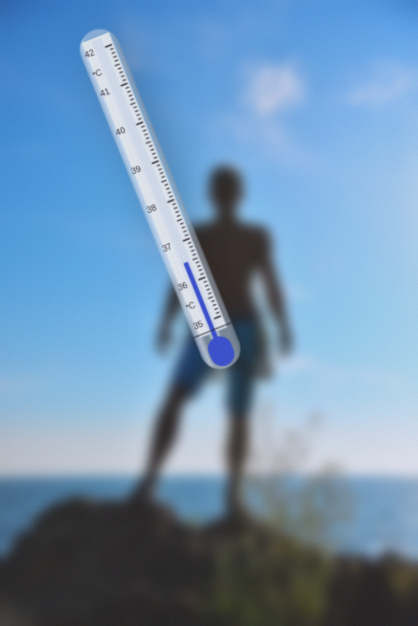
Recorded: 36.5 (°C)
